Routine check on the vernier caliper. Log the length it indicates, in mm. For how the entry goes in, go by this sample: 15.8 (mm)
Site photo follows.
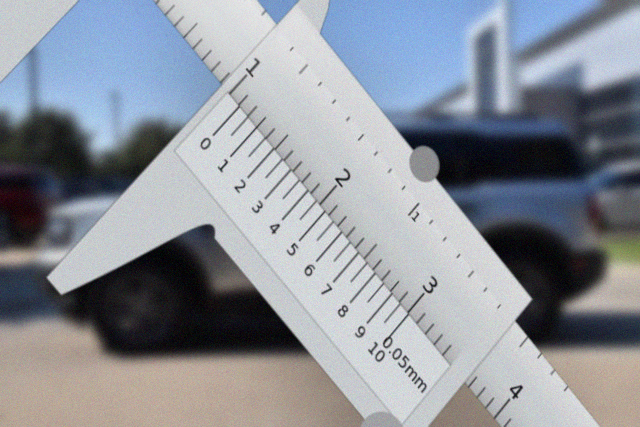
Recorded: 11.1 (mm)
